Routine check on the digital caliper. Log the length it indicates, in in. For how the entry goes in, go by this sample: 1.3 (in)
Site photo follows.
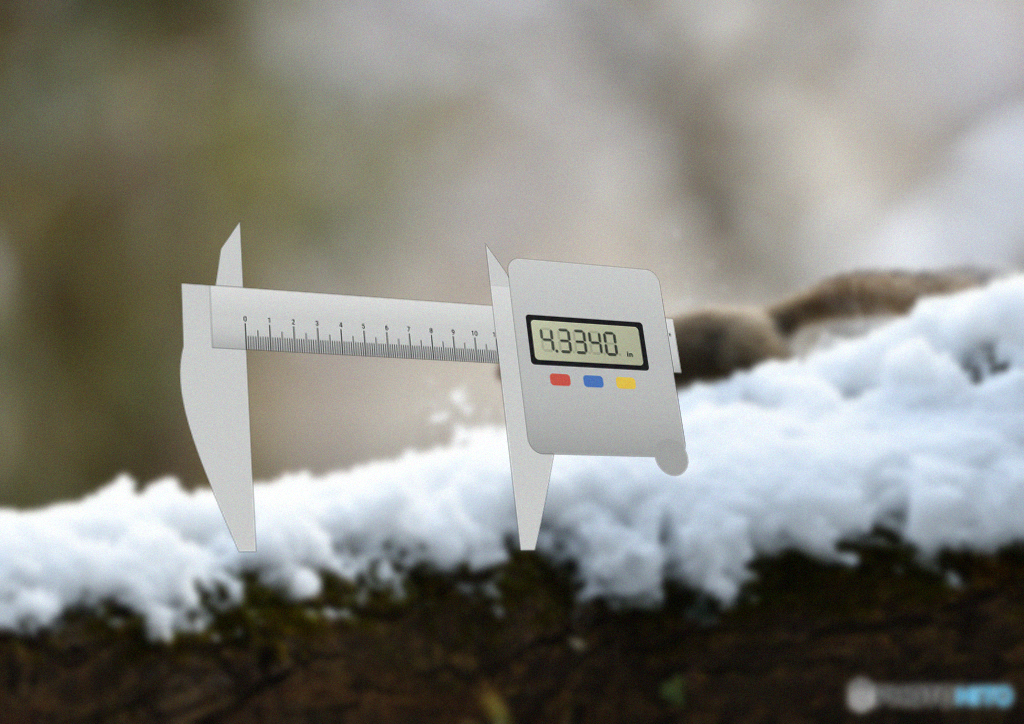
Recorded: 4.3340 (in)
